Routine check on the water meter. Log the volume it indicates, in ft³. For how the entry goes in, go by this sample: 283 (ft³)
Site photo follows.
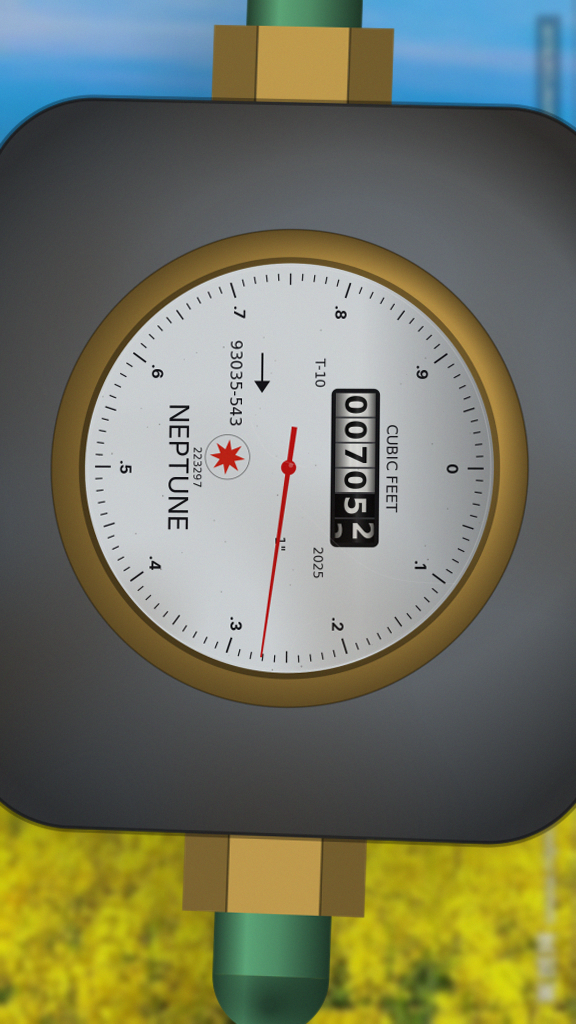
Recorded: 7052.27 (ft³)
